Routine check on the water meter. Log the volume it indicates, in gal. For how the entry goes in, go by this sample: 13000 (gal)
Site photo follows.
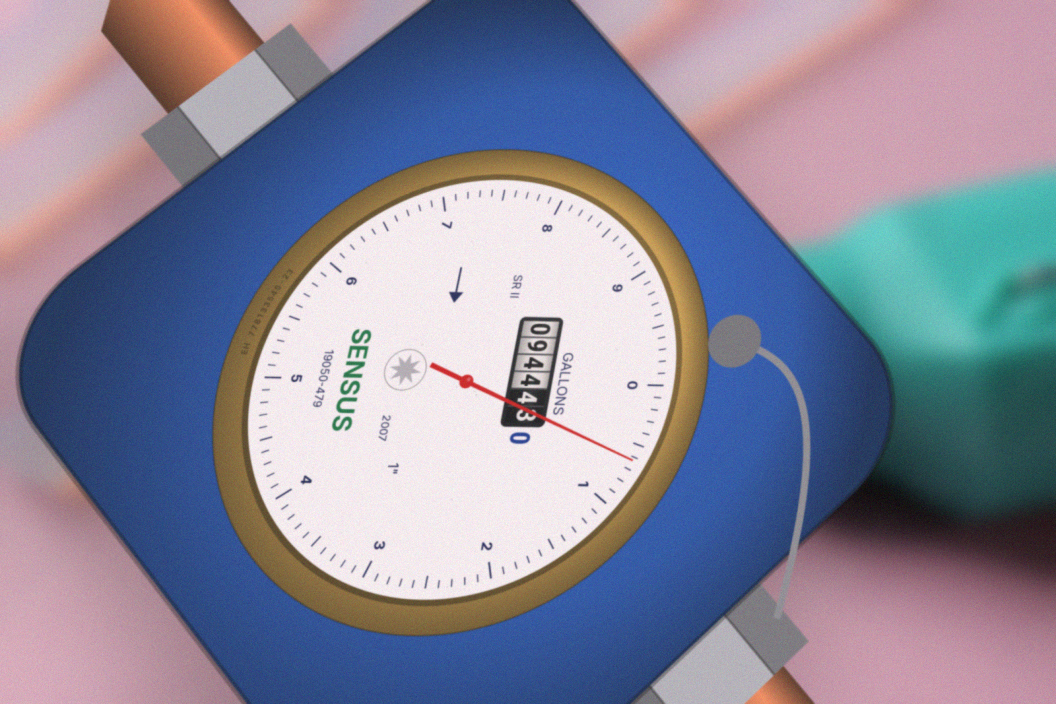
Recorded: 944430.6 (gal)
